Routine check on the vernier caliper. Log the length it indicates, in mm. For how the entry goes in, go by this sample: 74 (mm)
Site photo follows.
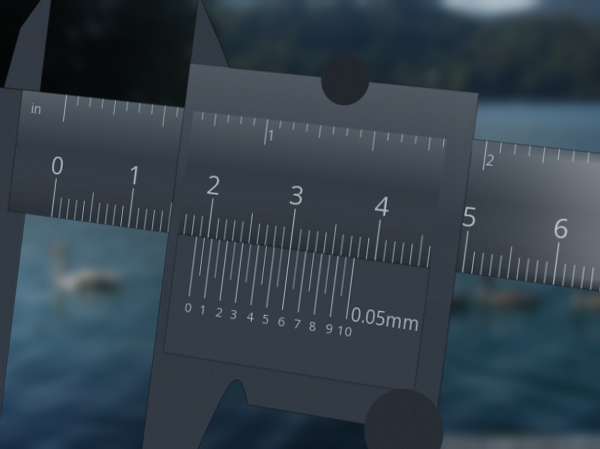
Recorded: 18.6 (mm)
